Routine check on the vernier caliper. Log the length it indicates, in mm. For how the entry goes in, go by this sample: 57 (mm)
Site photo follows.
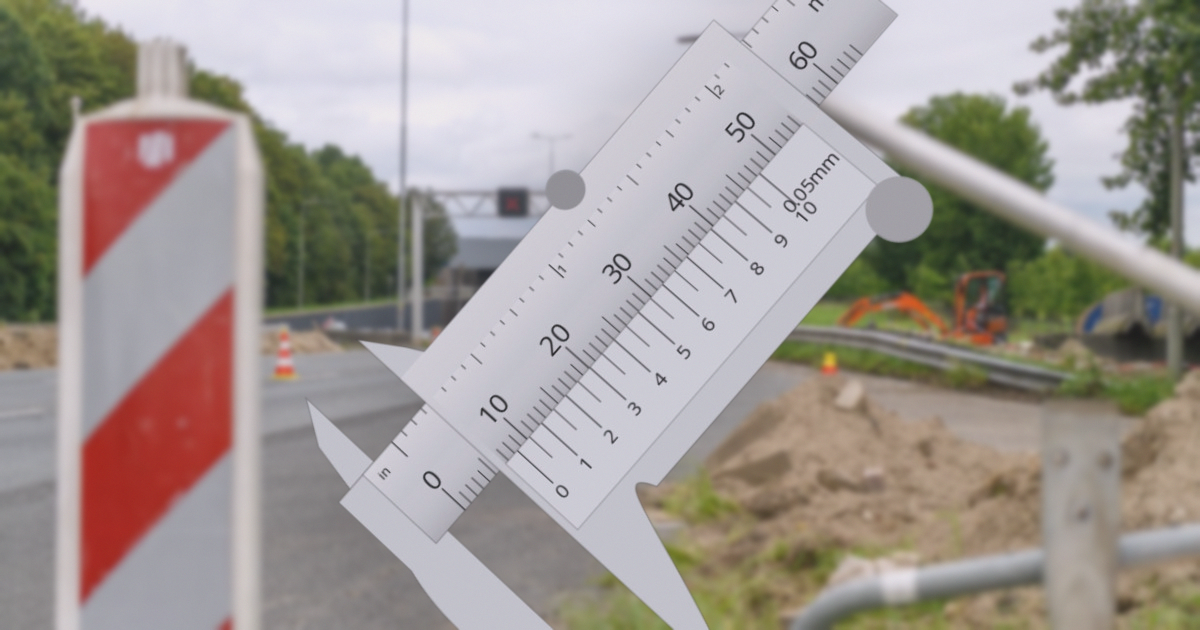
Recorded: 8.4 (mm)
